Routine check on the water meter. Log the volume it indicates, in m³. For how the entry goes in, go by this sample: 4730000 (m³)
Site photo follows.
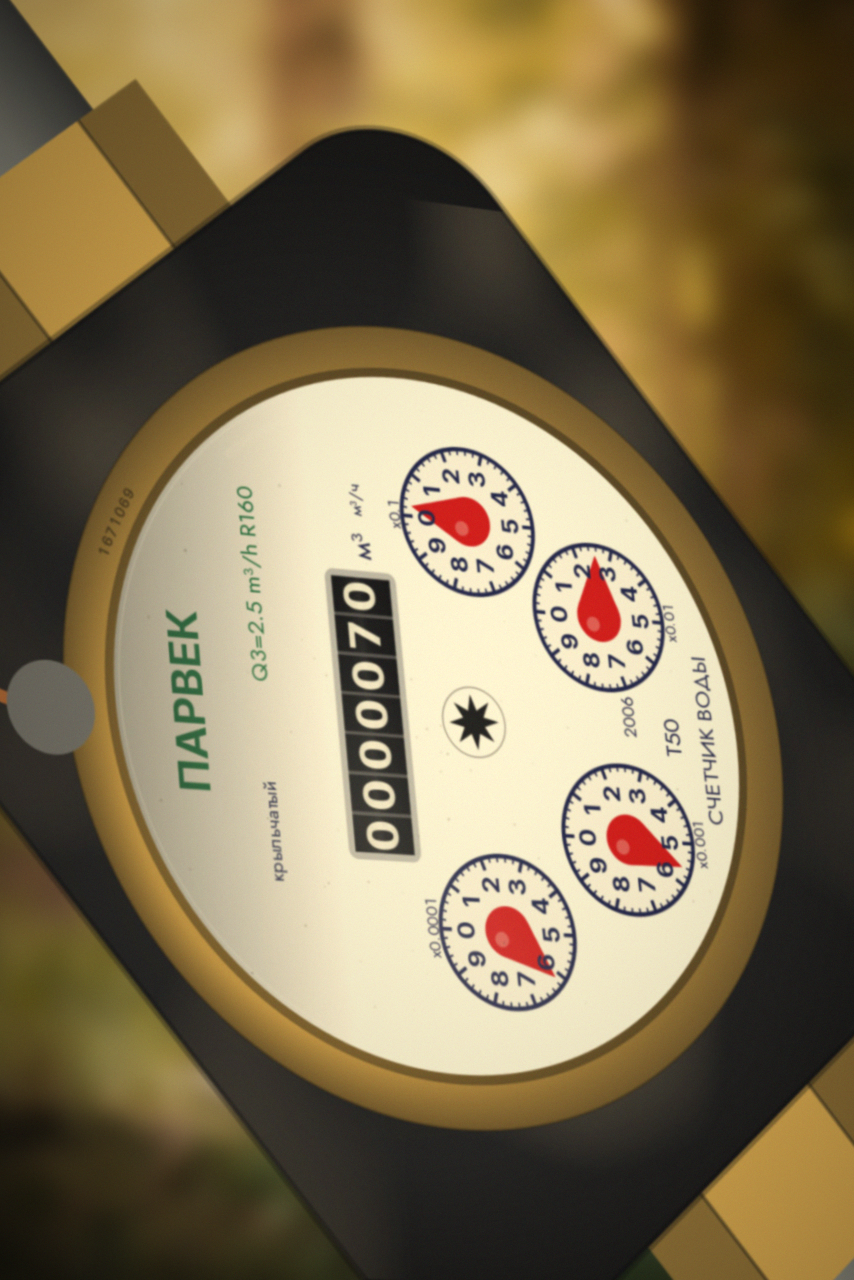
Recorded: 70.0256 (m³)
